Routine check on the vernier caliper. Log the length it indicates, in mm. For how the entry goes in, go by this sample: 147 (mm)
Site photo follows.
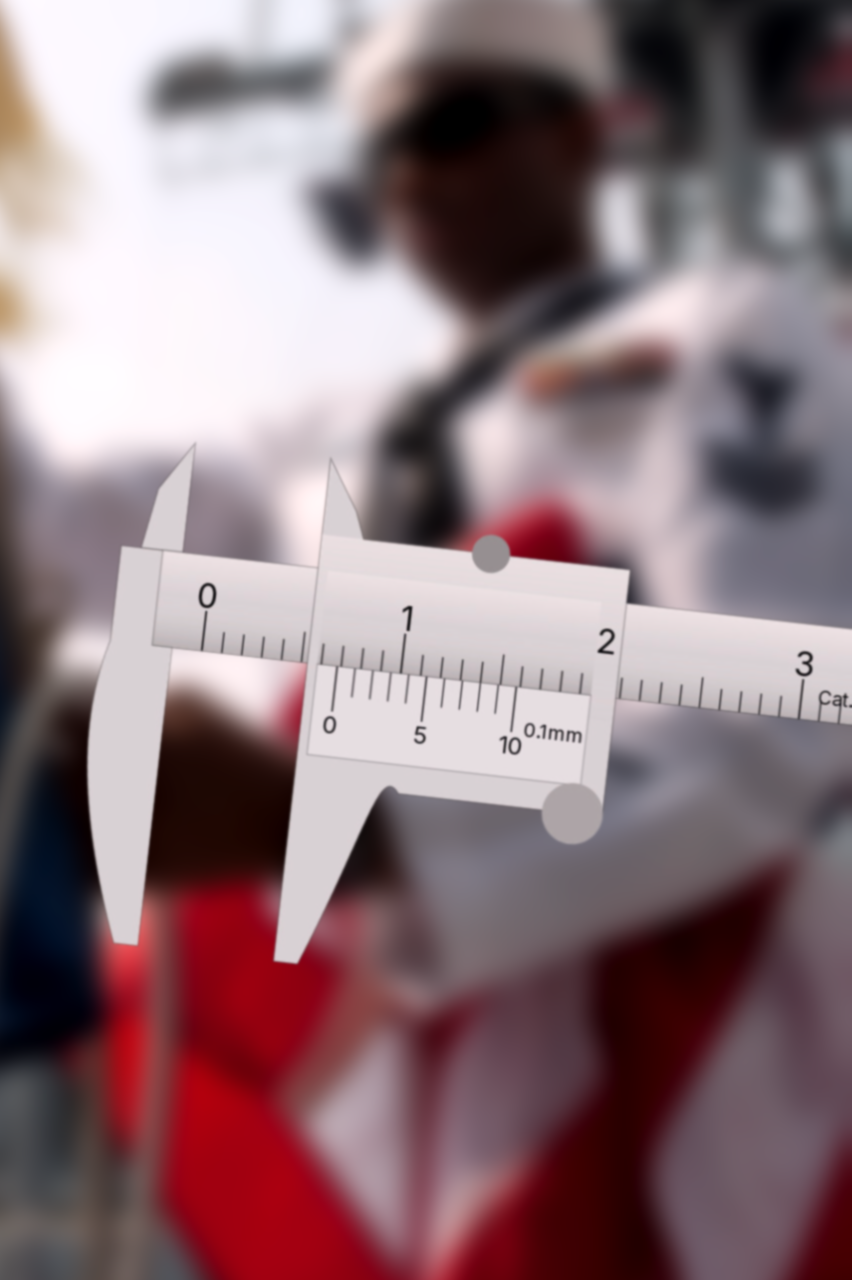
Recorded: 6.8 (mm)
